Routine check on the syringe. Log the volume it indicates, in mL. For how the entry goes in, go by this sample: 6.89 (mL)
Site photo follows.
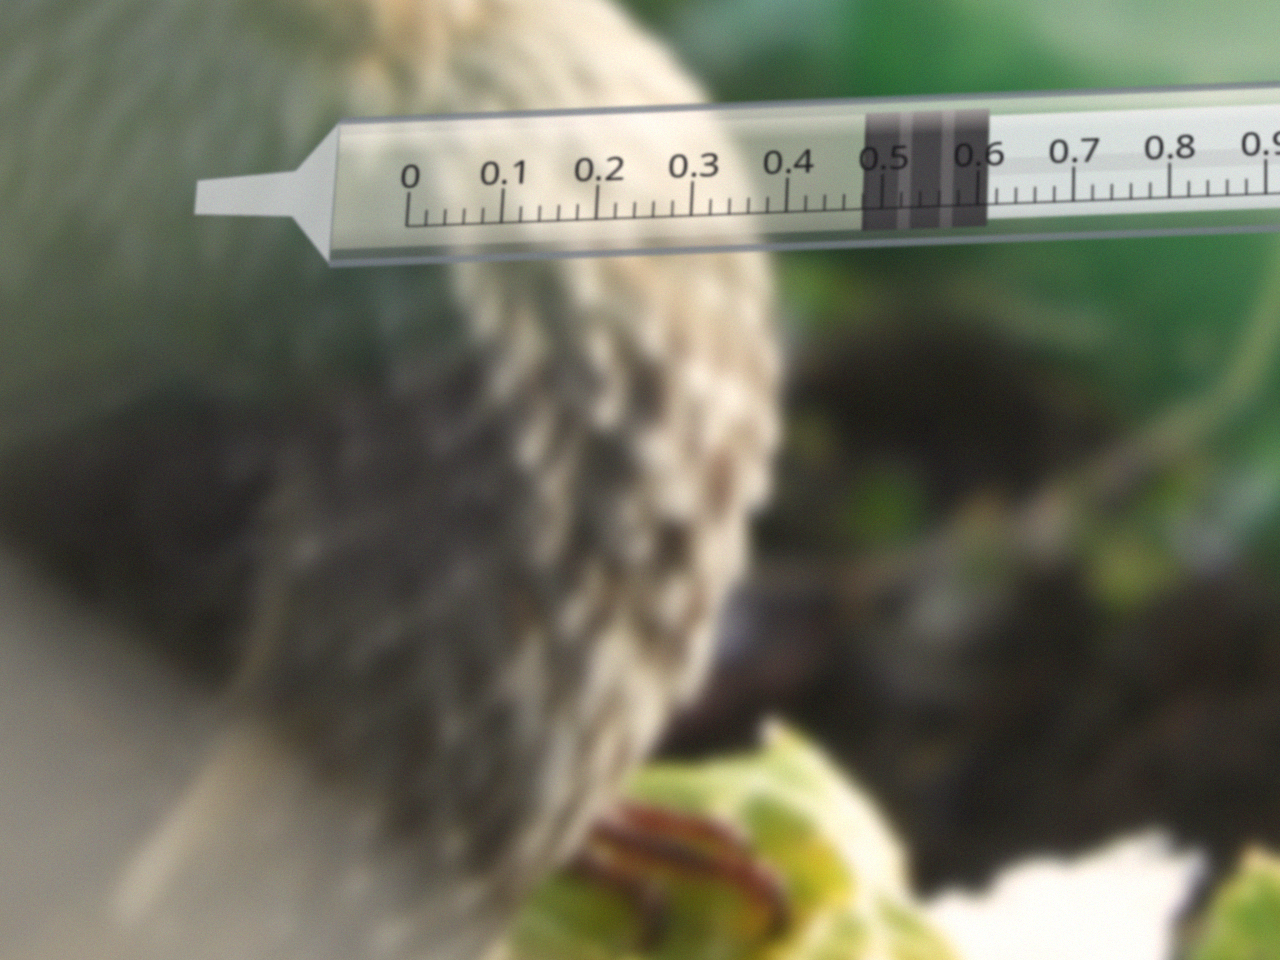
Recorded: 0.48 (mL)
